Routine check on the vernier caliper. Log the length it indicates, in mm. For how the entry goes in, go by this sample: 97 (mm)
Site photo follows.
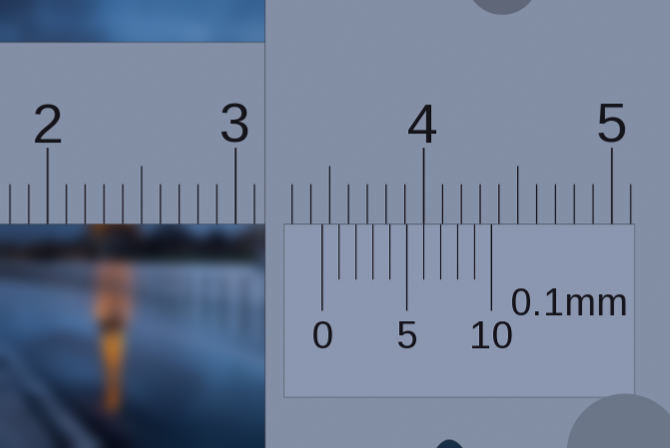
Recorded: 34.6 (mm)
